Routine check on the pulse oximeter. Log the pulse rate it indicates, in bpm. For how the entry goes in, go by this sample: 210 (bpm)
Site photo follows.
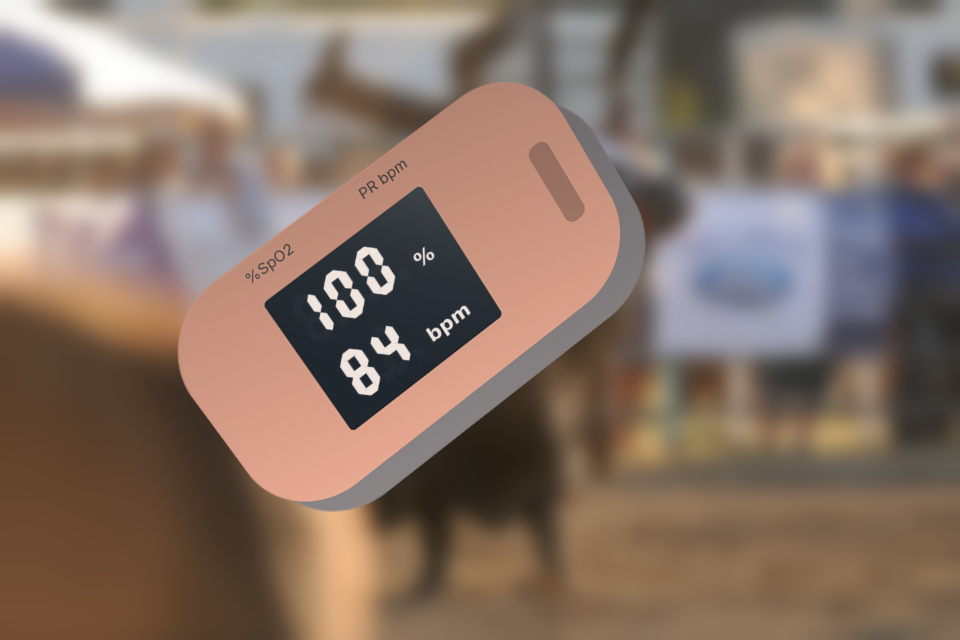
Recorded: 84 (bpm)
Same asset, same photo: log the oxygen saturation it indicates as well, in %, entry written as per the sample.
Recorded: 100 (%)
